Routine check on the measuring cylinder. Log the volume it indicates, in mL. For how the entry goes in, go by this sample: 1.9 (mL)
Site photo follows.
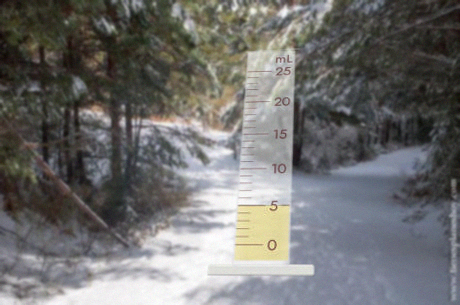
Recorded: 5 (mL)
